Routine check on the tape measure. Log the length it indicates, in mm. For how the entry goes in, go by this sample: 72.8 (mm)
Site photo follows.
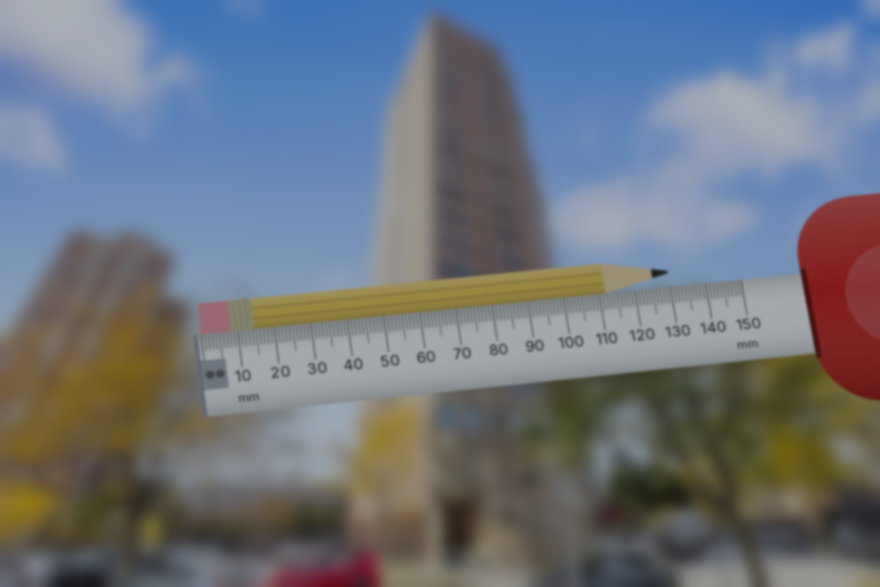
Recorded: 130 (mm)
